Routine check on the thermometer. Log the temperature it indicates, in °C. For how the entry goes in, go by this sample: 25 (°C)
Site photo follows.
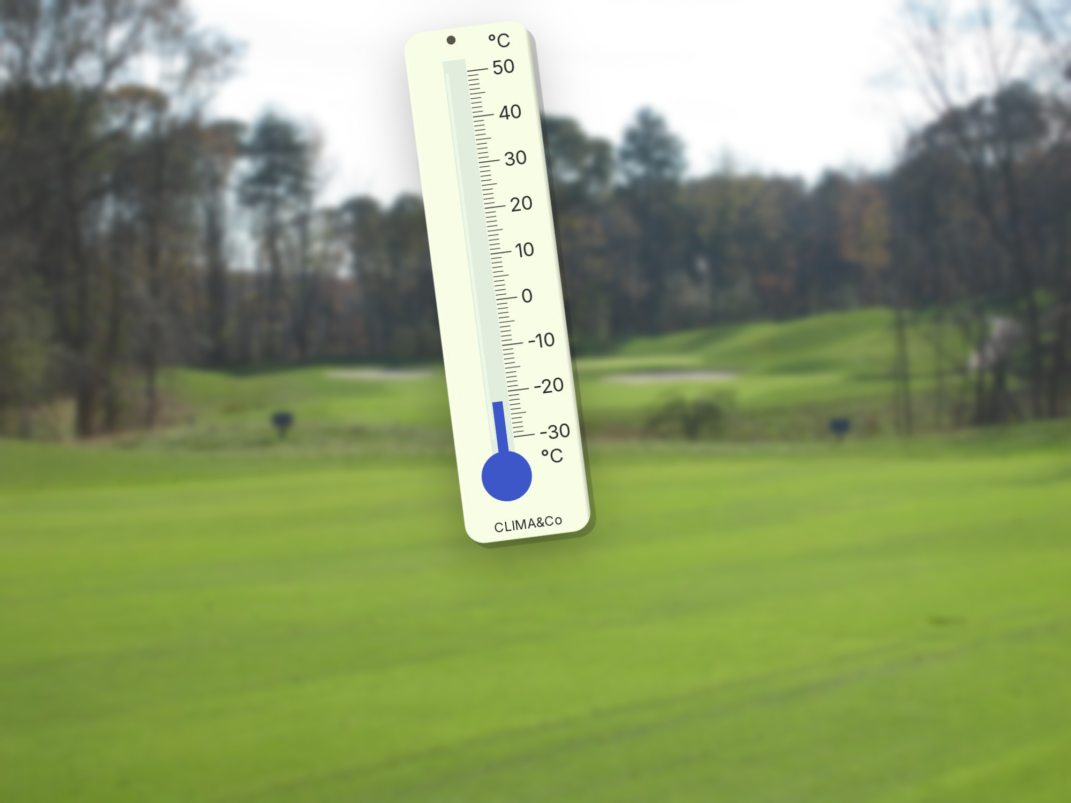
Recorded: -22 (°C)
